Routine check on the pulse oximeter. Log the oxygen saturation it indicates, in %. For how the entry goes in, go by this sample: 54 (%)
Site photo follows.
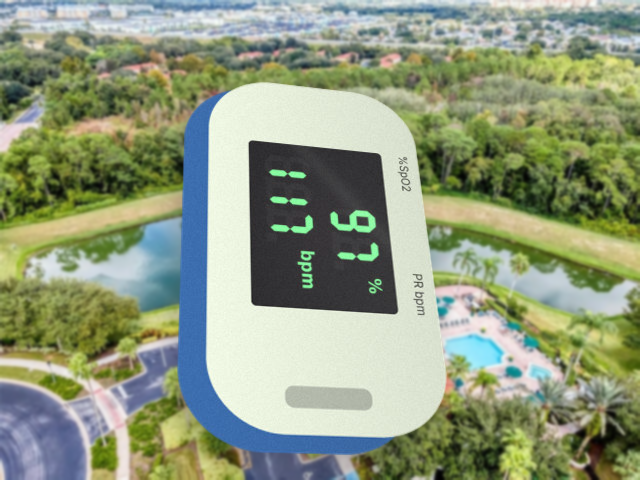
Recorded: 97 (%)
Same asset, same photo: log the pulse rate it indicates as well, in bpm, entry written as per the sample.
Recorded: 117 (bpm)
